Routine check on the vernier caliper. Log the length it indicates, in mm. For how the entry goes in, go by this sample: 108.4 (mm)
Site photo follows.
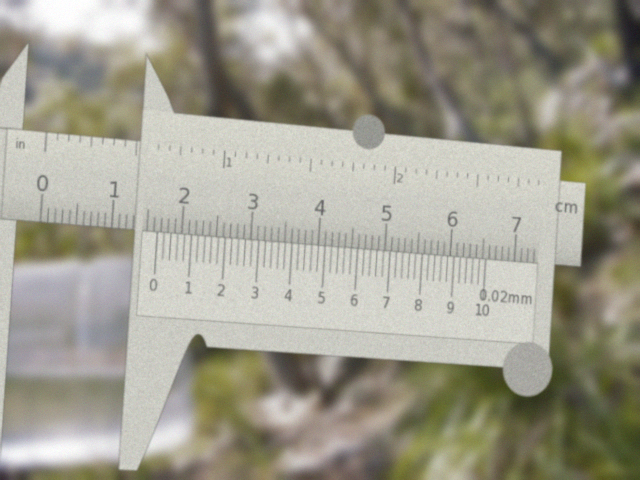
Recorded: 16.5 (mm)
